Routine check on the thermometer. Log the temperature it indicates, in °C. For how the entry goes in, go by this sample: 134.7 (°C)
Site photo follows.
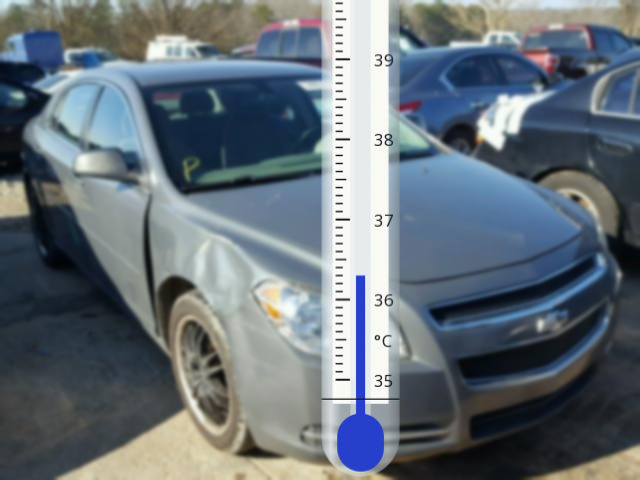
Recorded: 36.3 (°C)
